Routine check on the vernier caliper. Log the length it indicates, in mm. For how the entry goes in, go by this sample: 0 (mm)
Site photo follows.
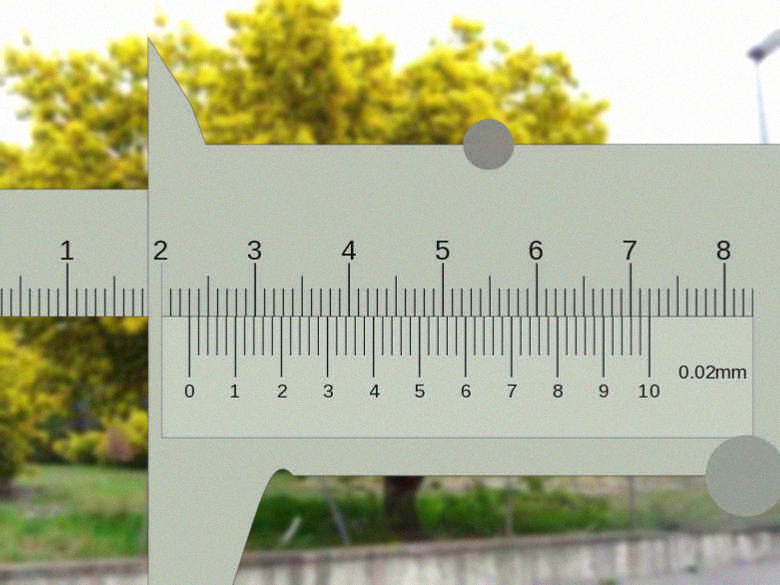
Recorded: 23.0 (mm)
